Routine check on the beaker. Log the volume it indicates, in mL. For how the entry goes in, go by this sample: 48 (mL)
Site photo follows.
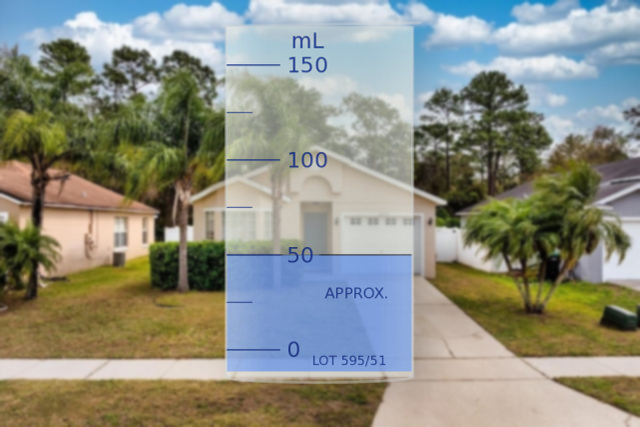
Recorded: 50 (mL)
